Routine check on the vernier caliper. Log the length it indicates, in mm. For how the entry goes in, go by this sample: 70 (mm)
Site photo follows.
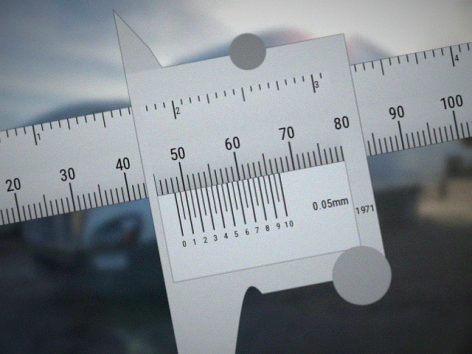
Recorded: 48.2 (mm)
